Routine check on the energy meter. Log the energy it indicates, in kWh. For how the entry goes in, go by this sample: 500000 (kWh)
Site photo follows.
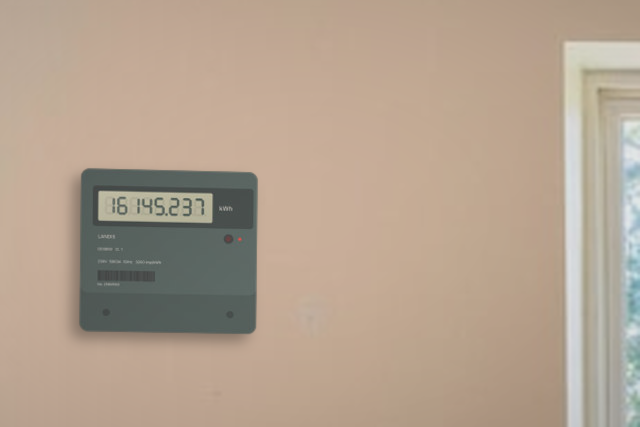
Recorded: 16145.237 (kWh)
